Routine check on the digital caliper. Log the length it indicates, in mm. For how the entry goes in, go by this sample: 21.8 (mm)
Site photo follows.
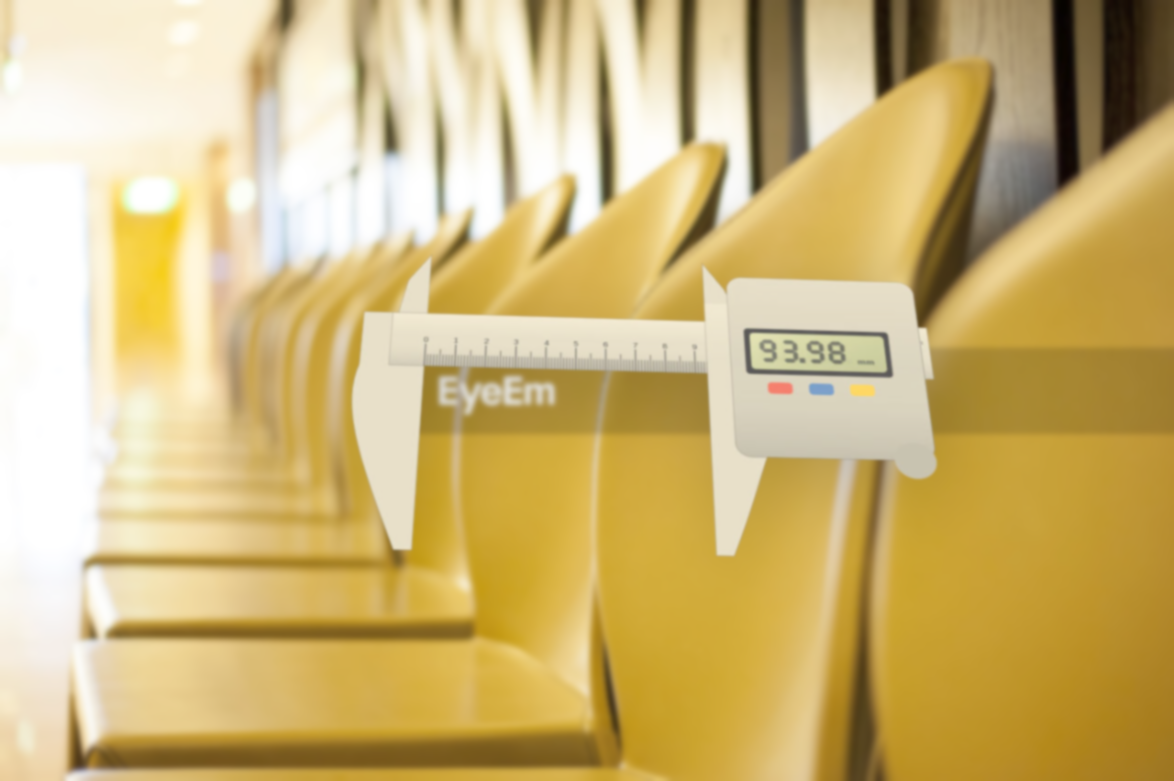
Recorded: 93.98 (mm)
